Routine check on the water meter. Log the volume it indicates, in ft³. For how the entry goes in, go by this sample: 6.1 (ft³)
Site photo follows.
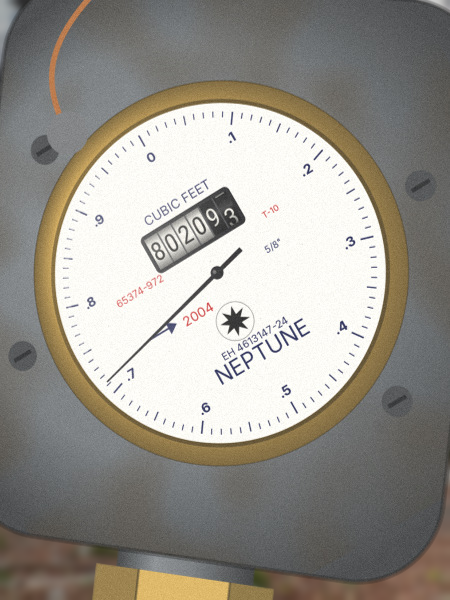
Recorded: 802092.71 (ft³)
